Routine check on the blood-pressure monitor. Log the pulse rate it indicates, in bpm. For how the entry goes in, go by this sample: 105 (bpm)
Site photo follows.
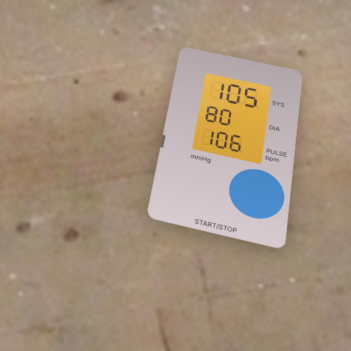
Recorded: 106 (bpm)
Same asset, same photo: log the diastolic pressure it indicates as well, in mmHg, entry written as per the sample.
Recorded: 80 (mmHg)
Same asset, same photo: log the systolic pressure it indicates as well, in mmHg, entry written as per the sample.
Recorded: 105 (mmHg)
